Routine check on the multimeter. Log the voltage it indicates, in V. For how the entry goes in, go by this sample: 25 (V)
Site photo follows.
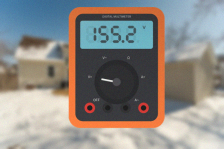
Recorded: 155.2 (V)
